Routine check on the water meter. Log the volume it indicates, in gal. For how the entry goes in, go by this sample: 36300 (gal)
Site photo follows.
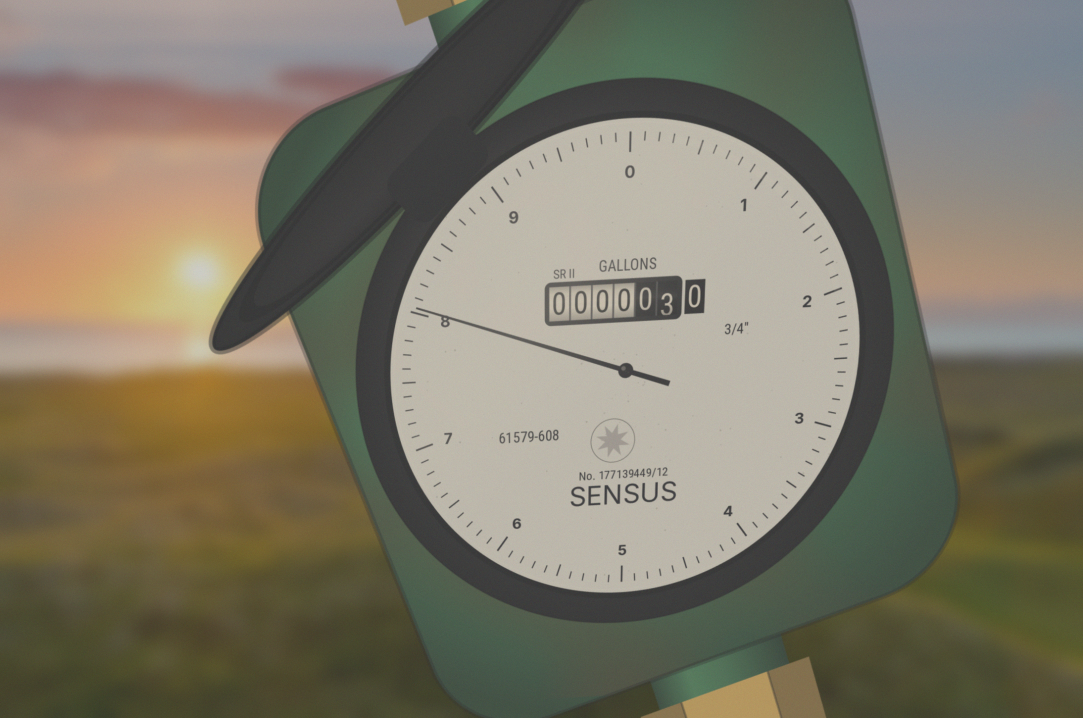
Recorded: 28.0 (gal)
